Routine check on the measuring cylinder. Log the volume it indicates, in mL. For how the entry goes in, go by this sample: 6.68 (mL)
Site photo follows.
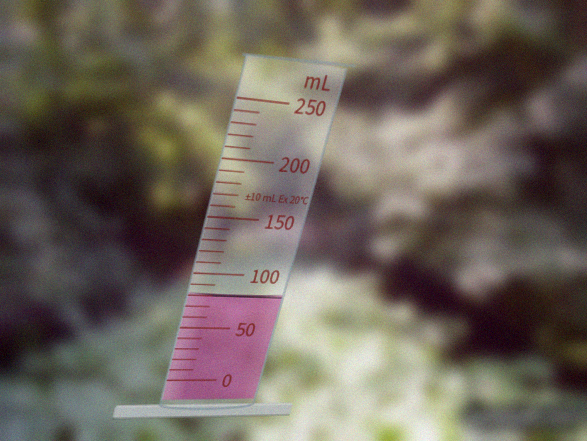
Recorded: 80 (mL)
